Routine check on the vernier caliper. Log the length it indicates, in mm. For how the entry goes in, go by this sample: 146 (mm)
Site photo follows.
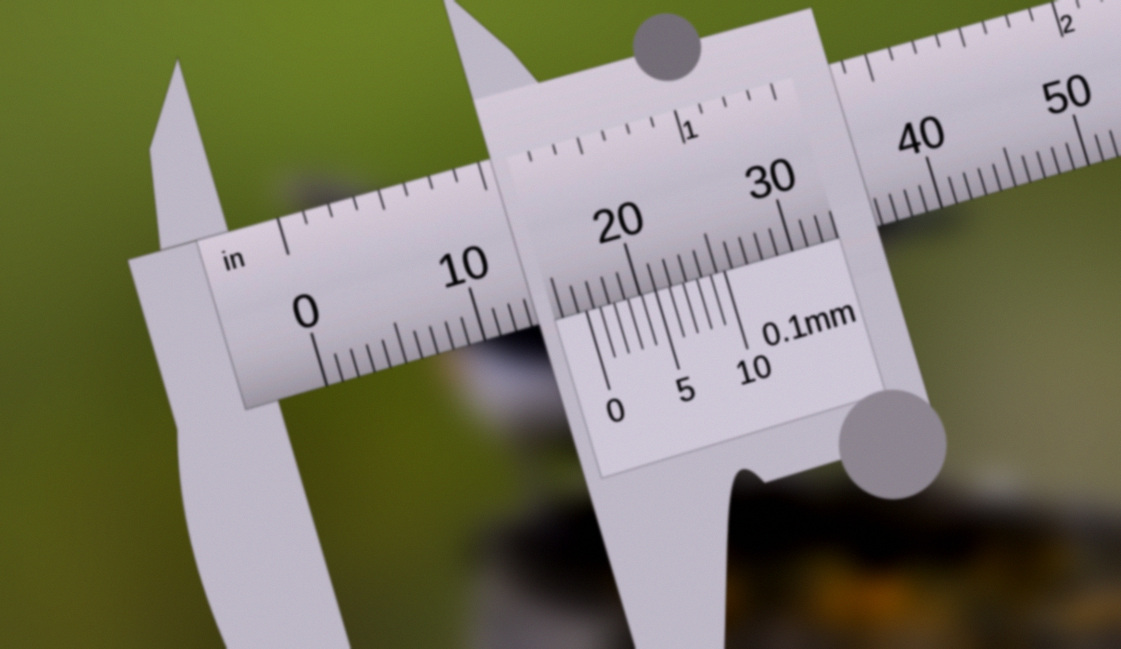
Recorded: 16.5 (mm)
